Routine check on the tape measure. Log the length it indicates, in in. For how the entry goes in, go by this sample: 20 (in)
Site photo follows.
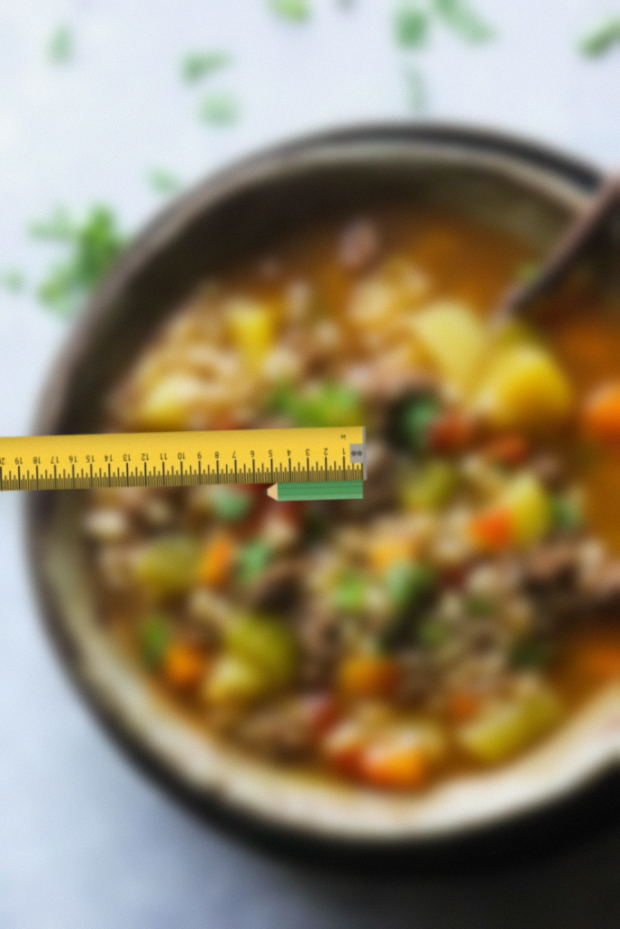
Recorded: 5.5 (in)
